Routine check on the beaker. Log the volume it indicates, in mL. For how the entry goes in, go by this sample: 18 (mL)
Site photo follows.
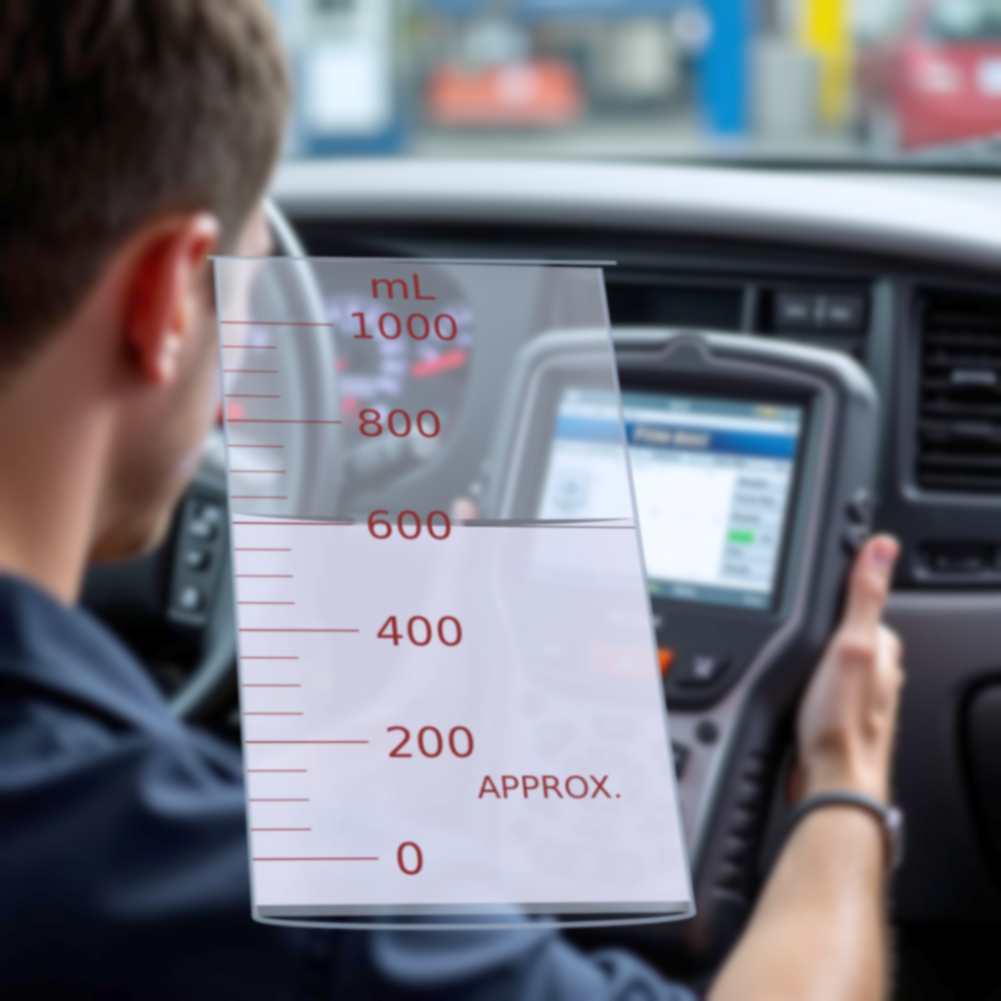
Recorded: 600 (mL)
